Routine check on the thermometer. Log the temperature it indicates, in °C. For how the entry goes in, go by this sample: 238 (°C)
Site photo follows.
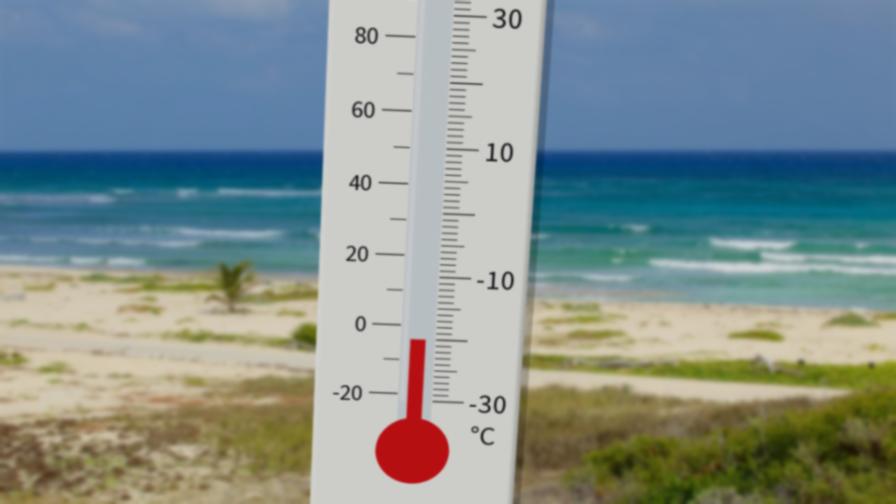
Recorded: -20 (°C)
